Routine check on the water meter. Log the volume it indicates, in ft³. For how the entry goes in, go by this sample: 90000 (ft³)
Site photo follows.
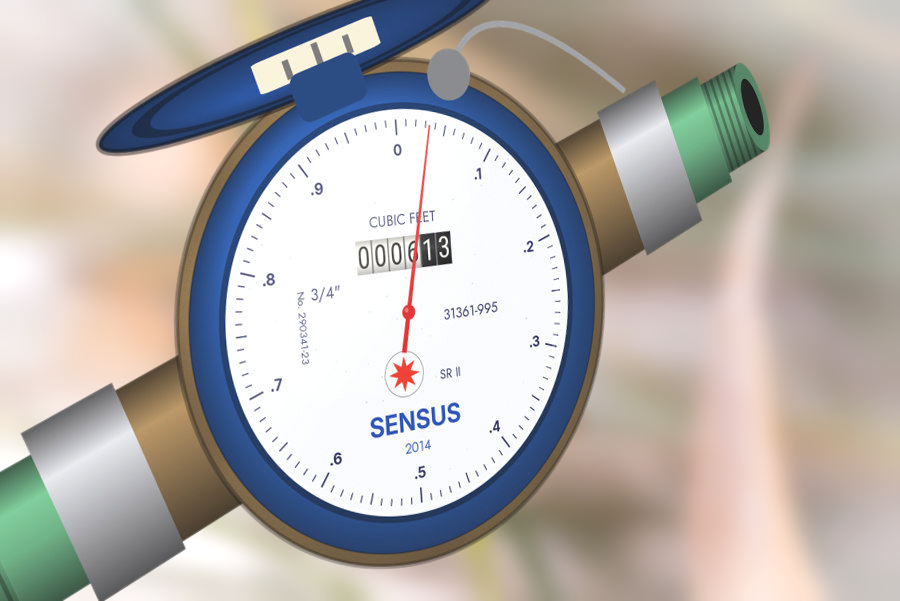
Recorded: 613.03 (ft³)
